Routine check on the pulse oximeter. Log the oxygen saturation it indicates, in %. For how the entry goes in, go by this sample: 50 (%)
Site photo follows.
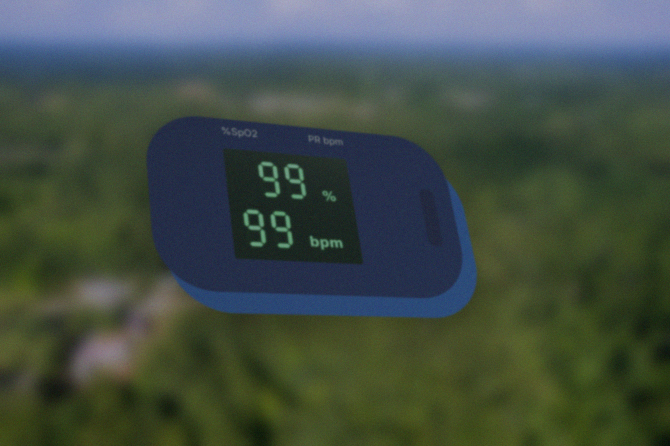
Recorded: 99 (%)
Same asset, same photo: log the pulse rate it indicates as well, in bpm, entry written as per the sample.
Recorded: 99 (bpm)
